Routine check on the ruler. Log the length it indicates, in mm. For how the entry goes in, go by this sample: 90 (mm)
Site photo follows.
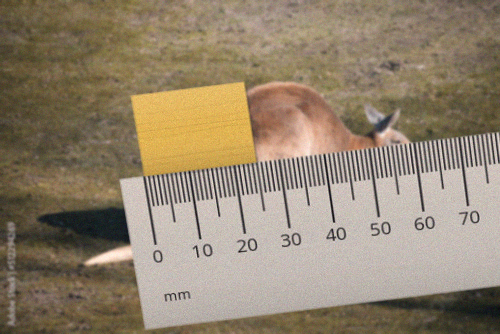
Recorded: 25 (mm)
